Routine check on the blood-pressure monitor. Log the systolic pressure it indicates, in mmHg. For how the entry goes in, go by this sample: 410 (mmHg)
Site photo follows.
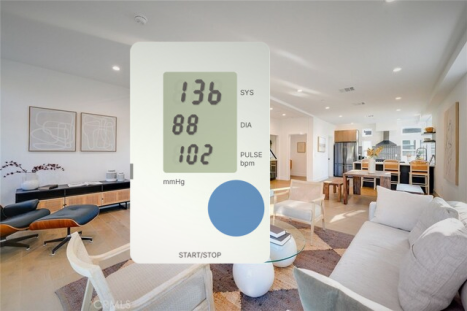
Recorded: 136 (mmHg)
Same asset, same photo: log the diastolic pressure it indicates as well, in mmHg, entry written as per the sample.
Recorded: 88 (mmHg)
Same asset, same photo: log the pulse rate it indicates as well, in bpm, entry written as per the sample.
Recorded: 102 (bpm)
